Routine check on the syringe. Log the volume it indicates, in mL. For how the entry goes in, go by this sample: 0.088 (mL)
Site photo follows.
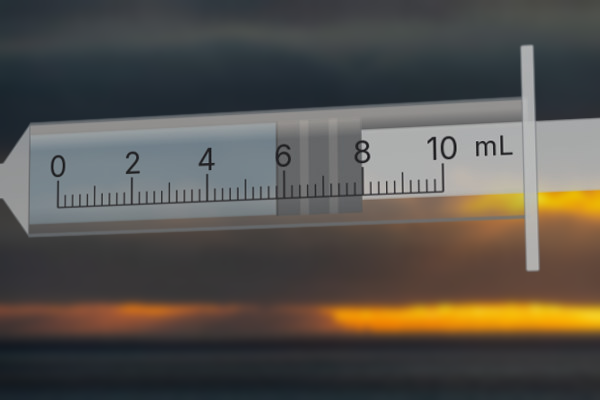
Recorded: 5.8 (mL)
